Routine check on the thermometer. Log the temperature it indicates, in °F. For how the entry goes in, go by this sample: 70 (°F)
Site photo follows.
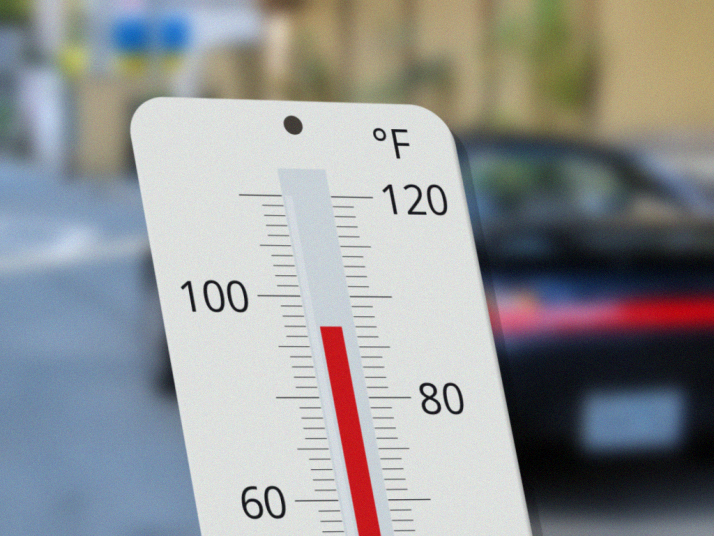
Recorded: 94 (°F)
